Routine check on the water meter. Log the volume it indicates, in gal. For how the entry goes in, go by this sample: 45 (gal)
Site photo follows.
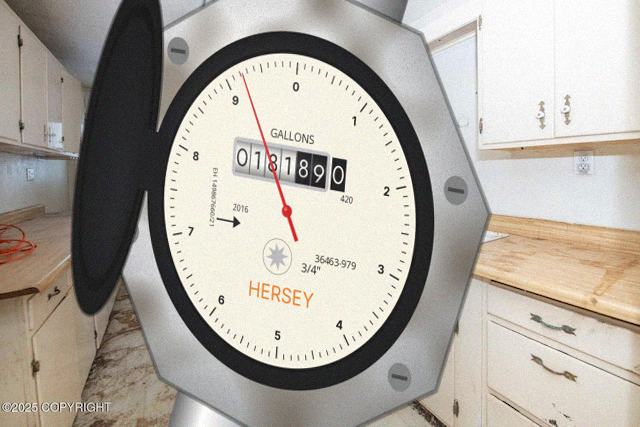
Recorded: 181889.2 (gal)
